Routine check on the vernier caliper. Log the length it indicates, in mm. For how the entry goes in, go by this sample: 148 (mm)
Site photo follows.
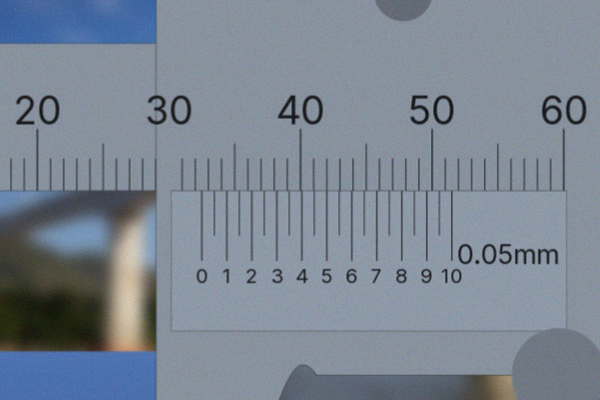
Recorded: 32.5 (mm)
